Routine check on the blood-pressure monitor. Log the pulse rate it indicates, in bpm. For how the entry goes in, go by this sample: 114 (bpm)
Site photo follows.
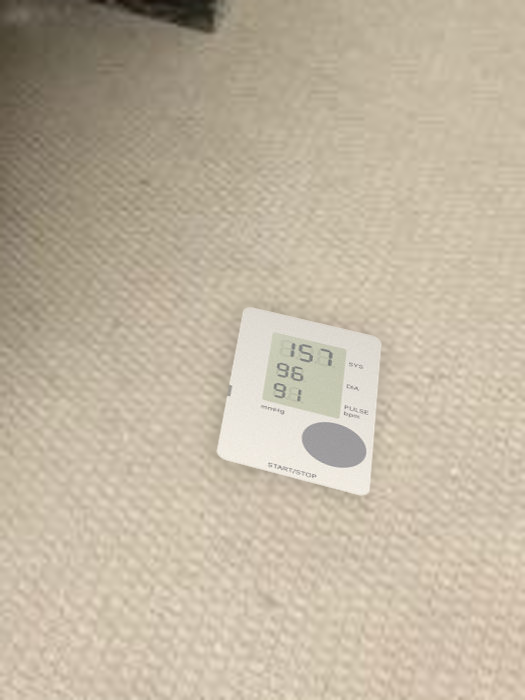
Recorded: 91 (bpm)
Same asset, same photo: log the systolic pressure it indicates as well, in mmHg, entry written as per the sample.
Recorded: 157 (mmHg)
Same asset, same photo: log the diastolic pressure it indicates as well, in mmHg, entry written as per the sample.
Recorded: 96 (mmHg)
